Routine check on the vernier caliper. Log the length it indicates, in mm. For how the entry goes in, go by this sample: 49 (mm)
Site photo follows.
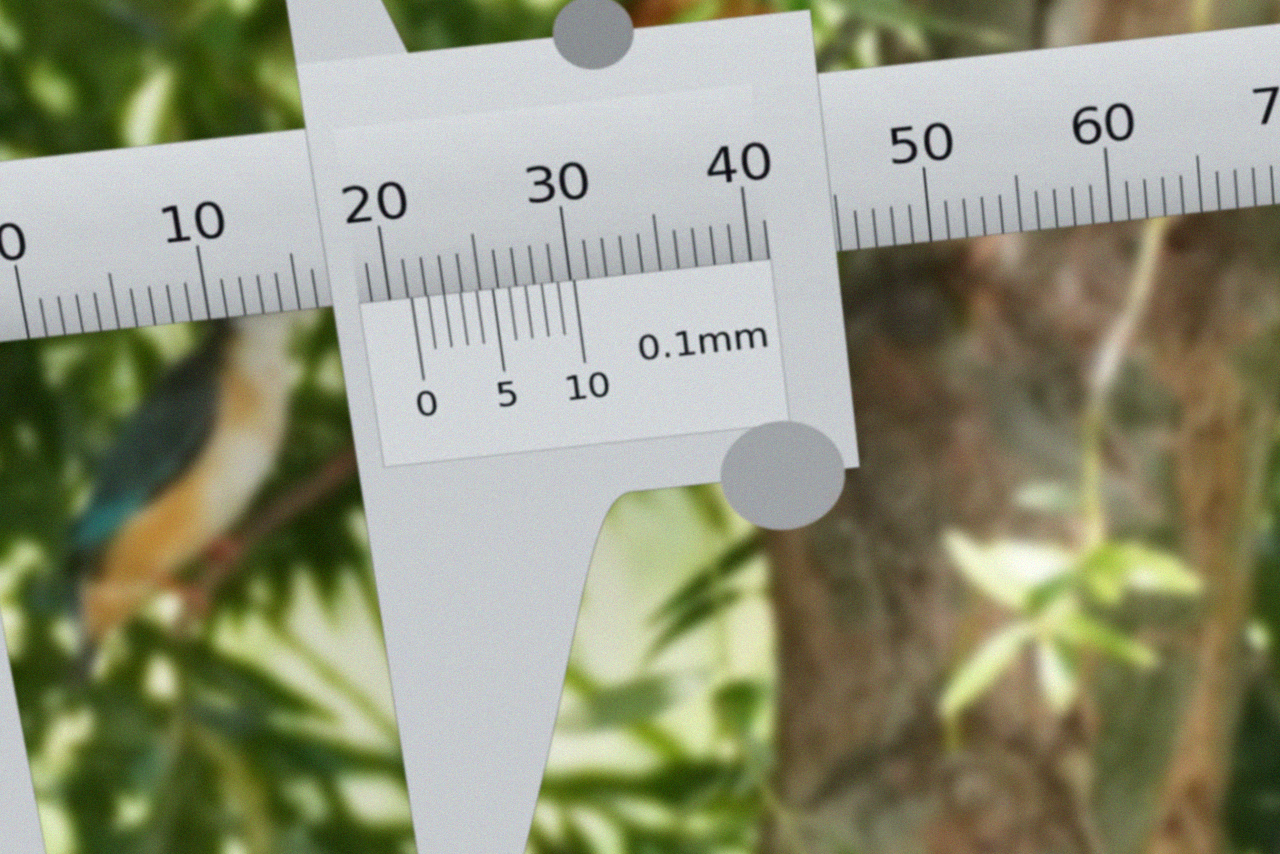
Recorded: 21.2 (mm)
